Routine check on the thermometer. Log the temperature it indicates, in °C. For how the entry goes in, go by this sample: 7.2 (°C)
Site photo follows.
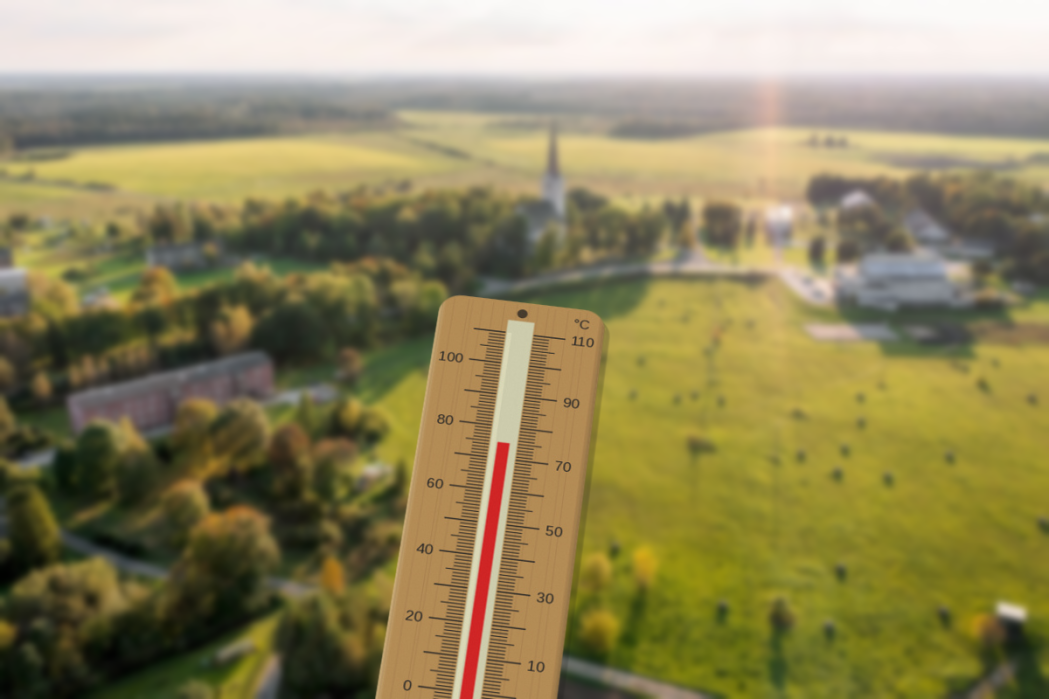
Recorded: 75 (°C)
